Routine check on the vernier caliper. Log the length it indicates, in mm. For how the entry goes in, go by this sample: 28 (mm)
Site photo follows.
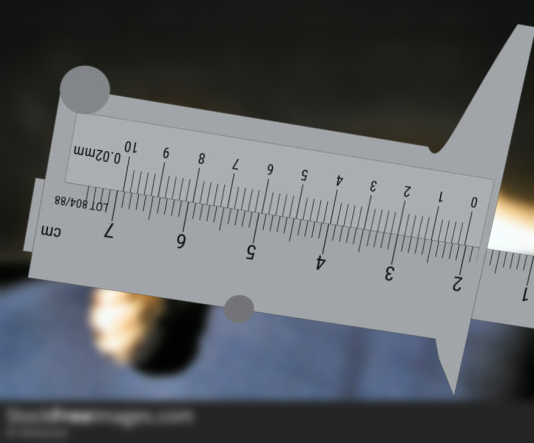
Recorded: 20.2 (mm)
